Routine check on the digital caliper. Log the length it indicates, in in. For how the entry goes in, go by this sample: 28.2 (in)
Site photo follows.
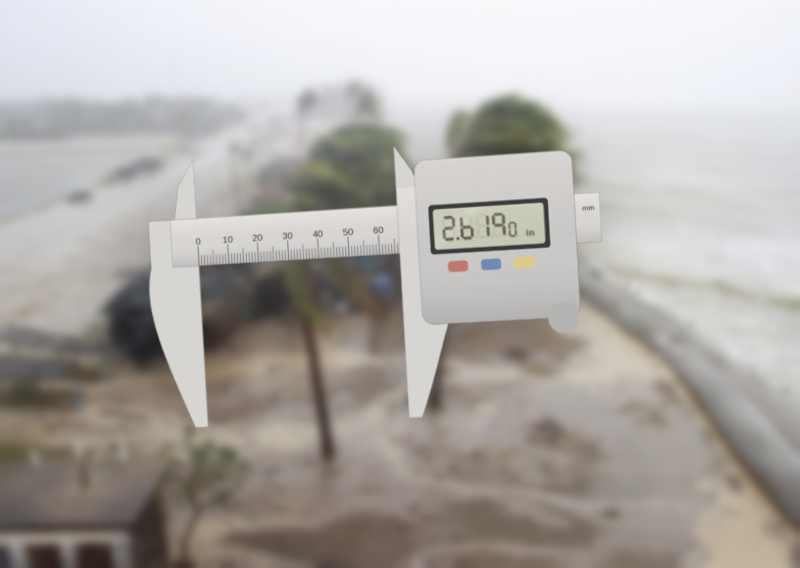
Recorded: 2.6190 (in)
